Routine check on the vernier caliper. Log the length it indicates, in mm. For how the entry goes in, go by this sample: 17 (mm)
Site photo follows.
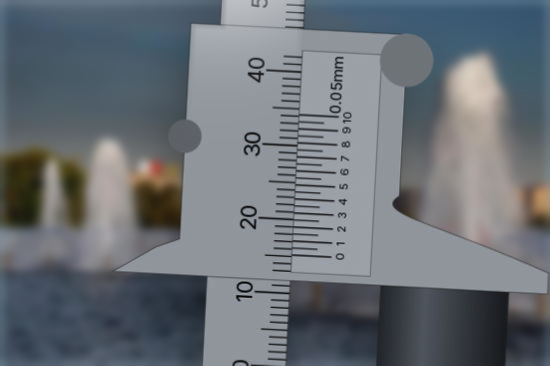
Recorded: 15.2 (mm)
